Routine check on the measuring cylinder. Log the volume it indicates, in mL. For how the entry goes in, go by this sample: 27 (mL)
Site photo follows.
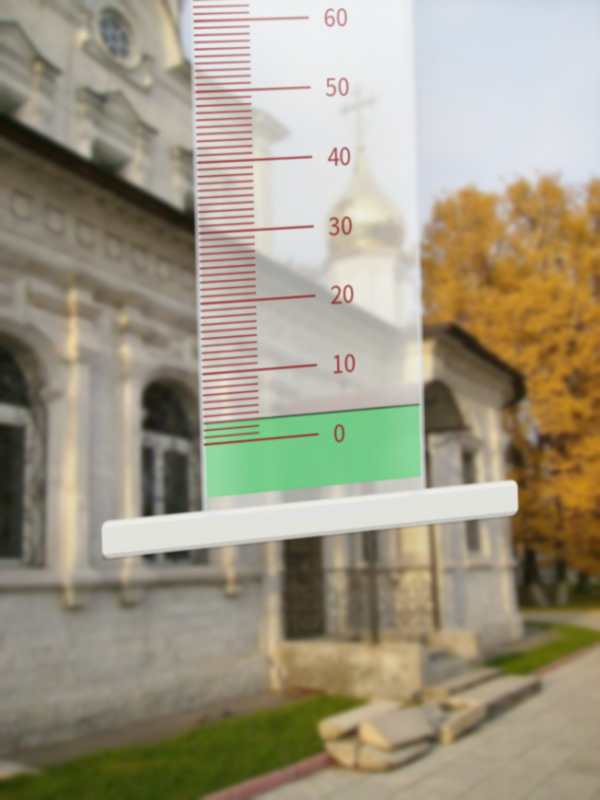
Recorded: 3 (mL)
